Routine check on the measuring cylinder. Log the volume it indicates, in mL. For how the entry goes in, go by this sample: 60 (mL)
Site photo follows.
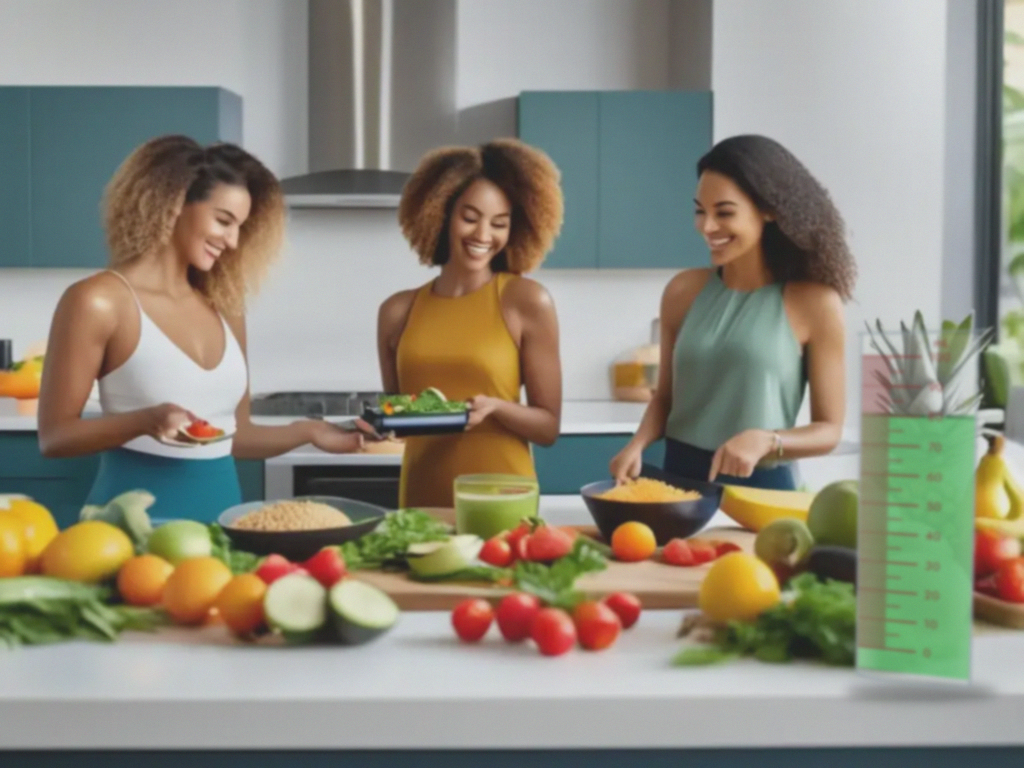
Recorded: 80 (mL)
